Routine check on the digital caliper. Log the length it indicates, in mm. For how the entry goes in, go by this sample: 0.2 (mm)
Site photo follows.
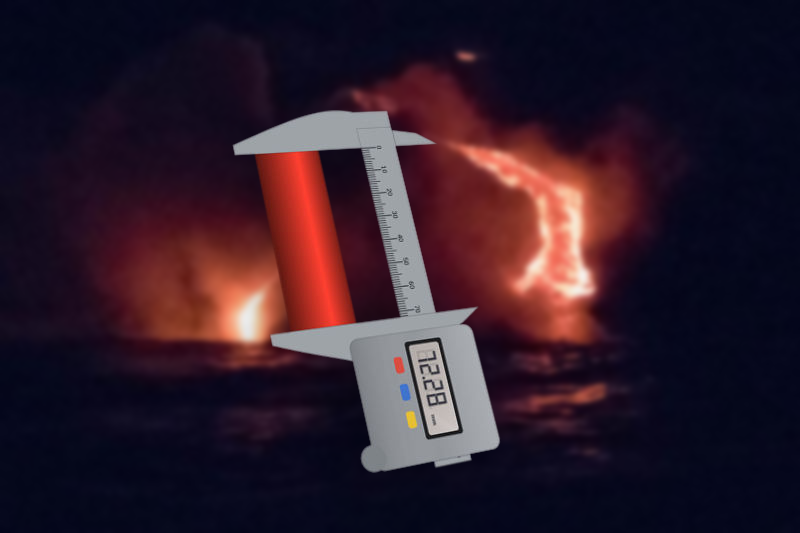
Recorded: 72.28 (mm)
